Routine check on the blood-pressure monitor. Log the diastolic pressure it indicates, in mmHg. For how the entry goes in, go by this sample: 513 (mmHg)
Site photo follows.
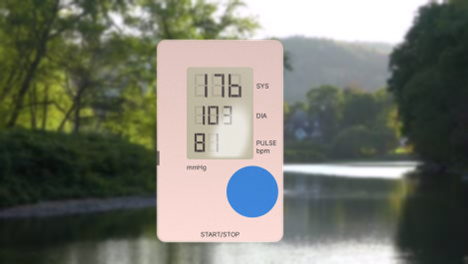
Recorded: 103 (mmHg)
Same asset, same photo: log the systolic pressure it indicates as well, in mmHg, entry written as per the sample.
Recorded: 176 (mmHg)
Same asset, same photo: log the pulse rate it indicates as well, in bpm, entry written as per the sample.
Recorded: 81 (bpm)
